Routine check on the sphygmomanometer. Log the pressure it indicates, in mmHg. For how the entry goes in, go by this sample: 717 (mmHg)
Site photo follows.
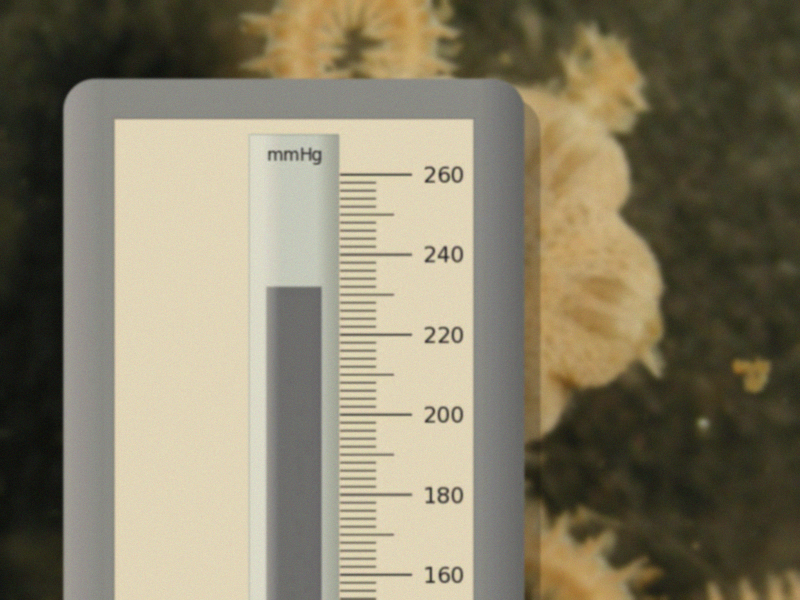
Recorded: 232 (mmHg)
